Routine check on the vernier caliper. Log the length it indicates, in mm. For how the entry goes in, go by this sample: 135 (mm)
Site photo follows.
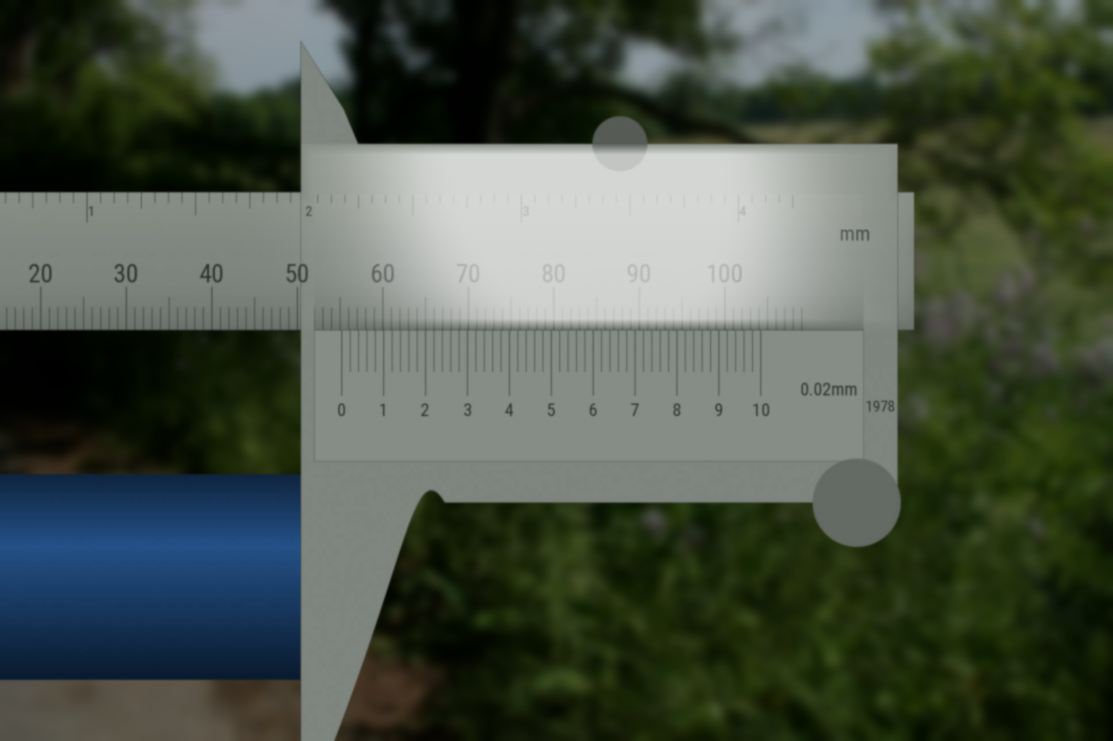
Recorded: 55.2 (mm)
